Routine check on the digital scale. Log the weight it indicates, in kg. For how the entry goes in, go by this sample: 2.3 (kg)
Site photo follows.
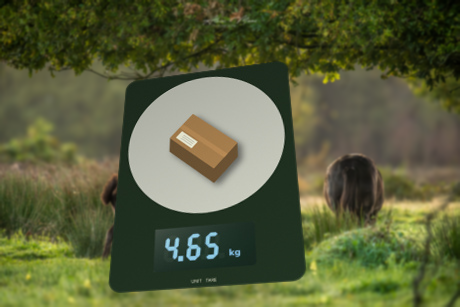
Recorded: 4.65 (kg)
